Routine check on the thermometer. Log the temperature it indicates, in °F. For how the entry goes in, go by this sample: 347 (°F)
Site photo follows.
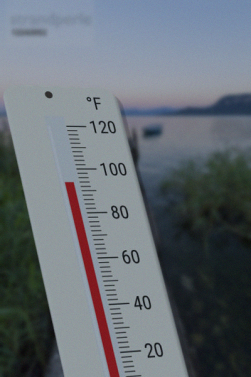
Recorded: 94 (°F)
